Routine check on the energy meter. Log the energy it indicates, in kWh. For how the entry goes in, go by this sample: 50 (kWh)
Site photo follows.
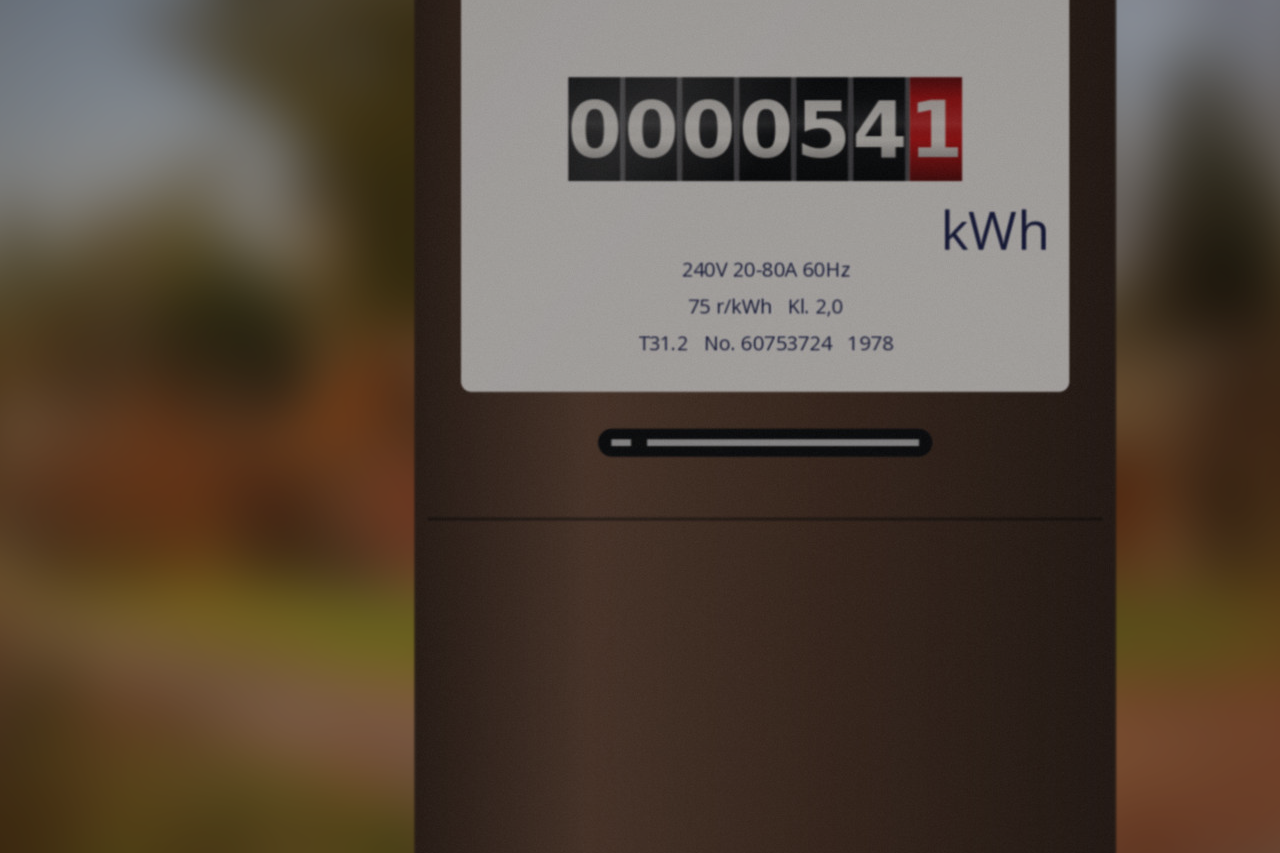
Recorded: 54.1 (kWh)
